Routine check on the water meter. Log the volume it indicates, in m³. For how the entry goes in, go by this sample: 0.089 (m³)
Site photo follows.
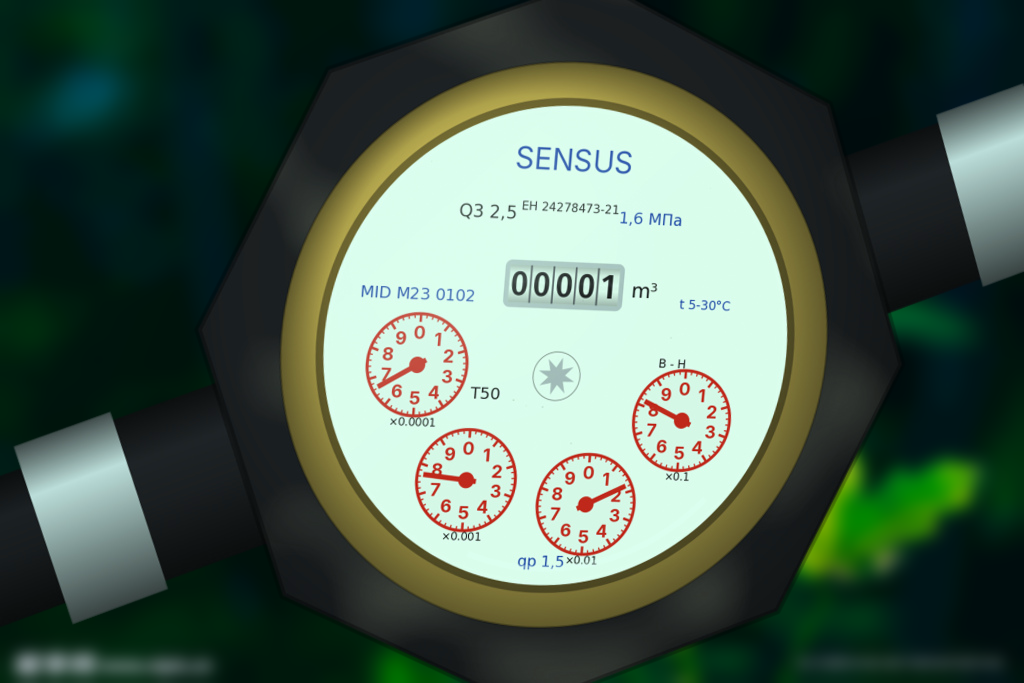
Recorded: 1.8176 (m³)
